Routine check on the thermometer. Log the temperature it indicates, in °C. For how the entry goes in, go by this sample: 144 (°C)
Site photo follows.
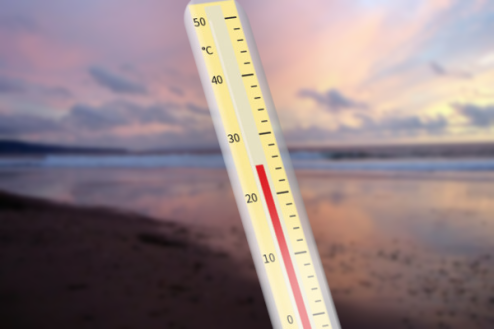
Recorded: 25 (°C)
